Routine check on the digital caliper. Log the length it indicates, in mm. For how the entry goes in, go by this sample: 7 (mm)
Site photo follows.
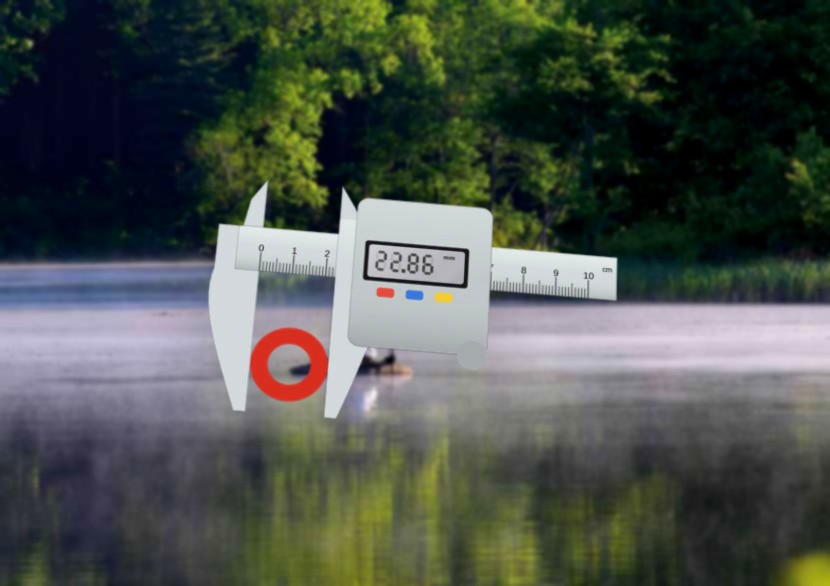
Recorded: 22.86 (mm)
